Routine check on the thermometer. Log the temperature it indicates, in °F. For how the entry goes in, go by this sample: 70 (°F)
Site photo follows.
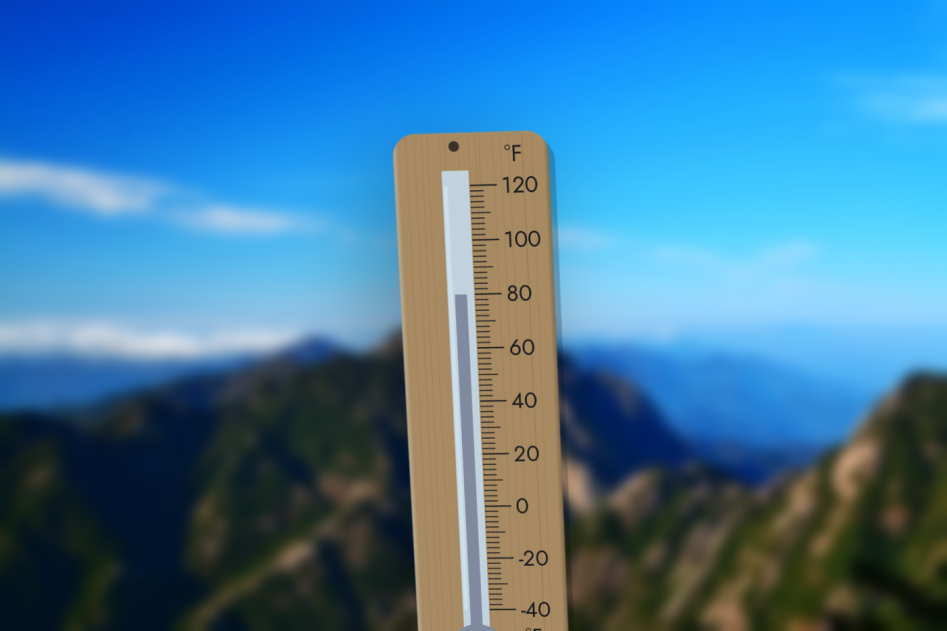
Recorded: 80 (°F)
